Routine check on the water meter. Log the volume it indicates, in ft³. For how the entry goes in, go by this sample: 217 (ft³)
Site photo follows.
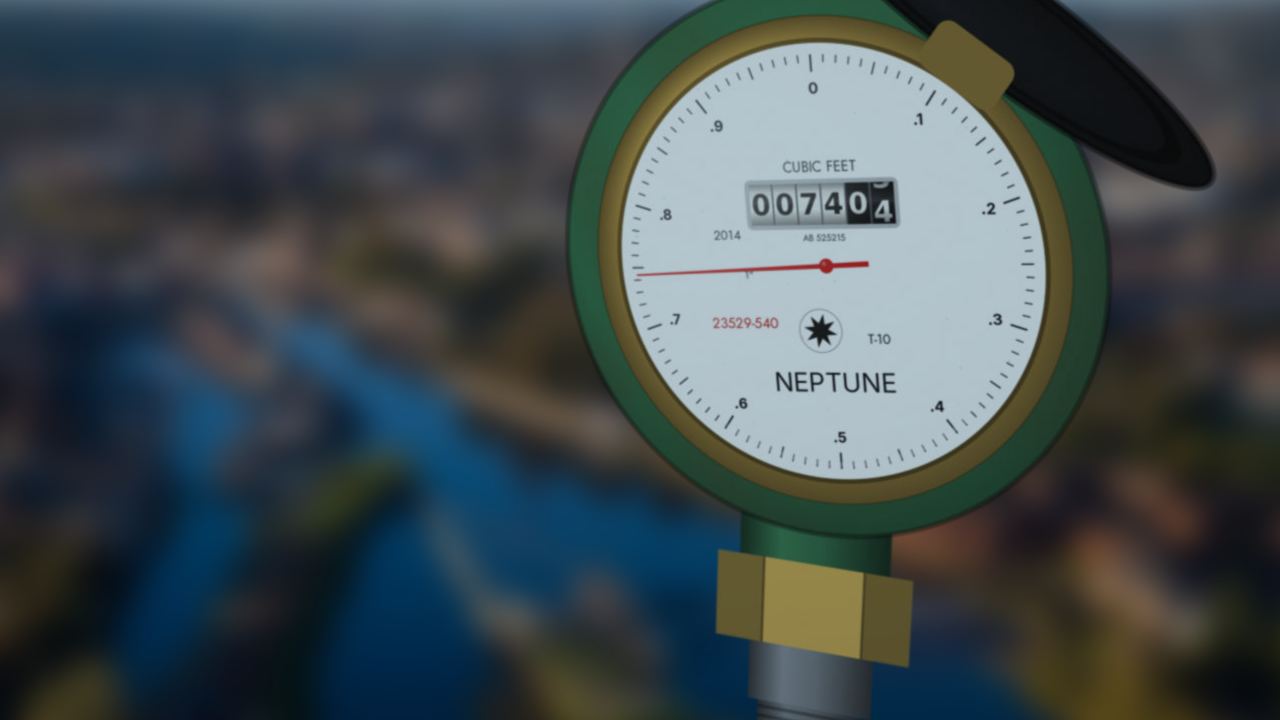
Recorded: 7403.74 (ft³)
